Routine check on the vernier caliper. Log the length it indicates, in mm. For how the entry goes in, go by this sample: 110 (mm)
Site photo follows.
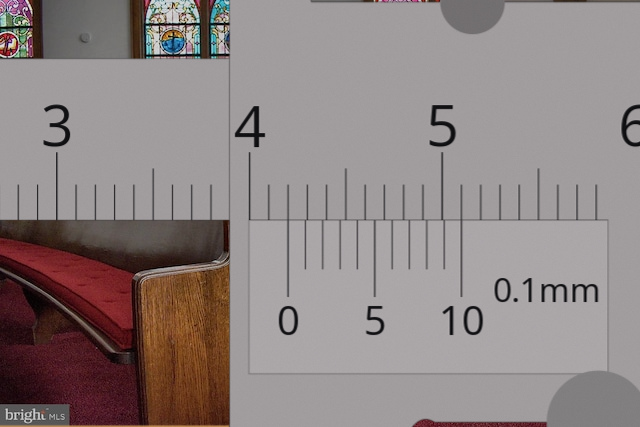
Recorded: 42.0 (mm)
